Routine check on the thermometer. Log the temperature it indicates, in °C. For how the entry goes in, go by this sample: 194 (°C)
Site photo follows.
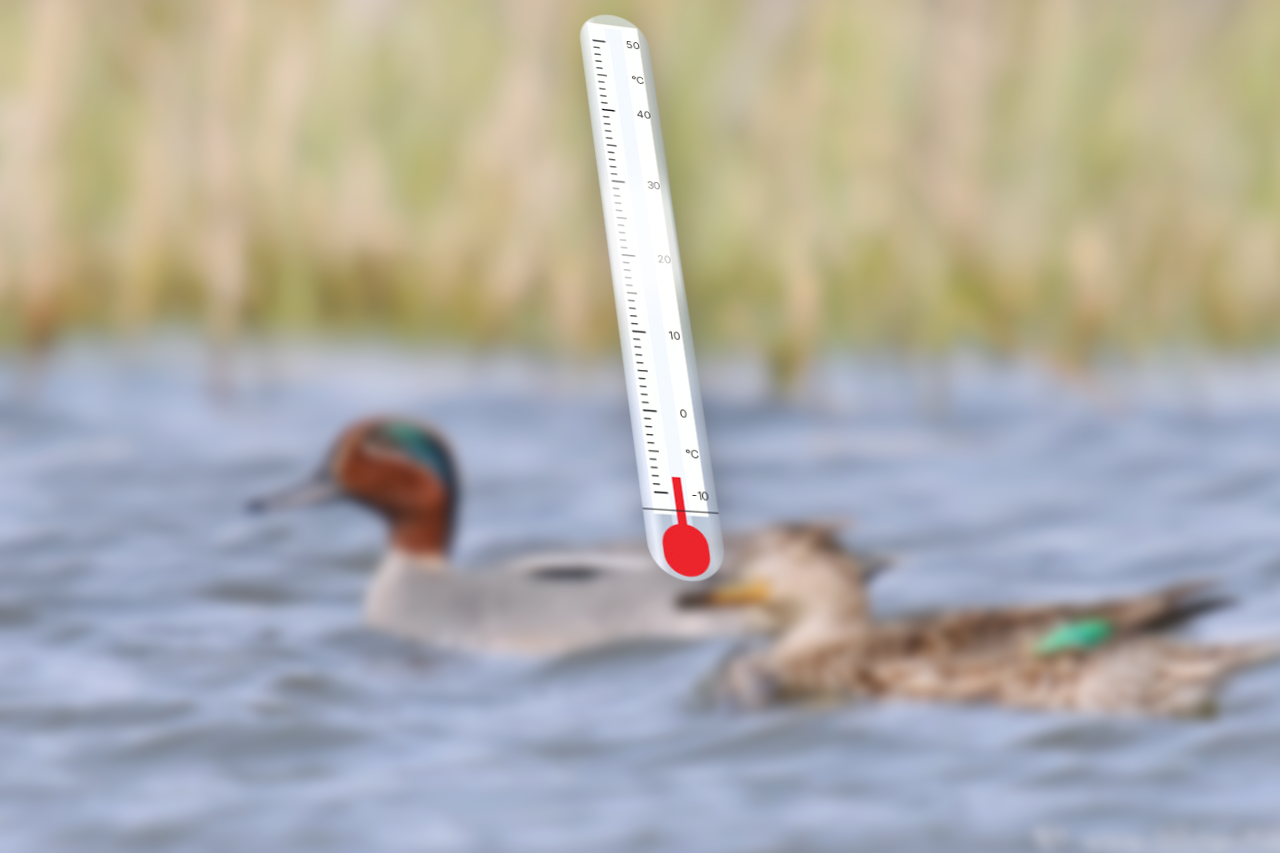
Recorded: -8 (°C)
